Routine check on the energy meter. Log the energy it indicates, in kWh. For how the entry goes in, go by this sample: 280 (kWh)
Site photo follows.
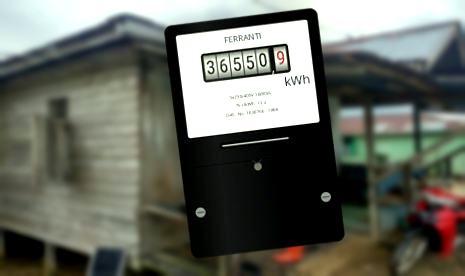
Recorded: 36550.9 (kWh)
